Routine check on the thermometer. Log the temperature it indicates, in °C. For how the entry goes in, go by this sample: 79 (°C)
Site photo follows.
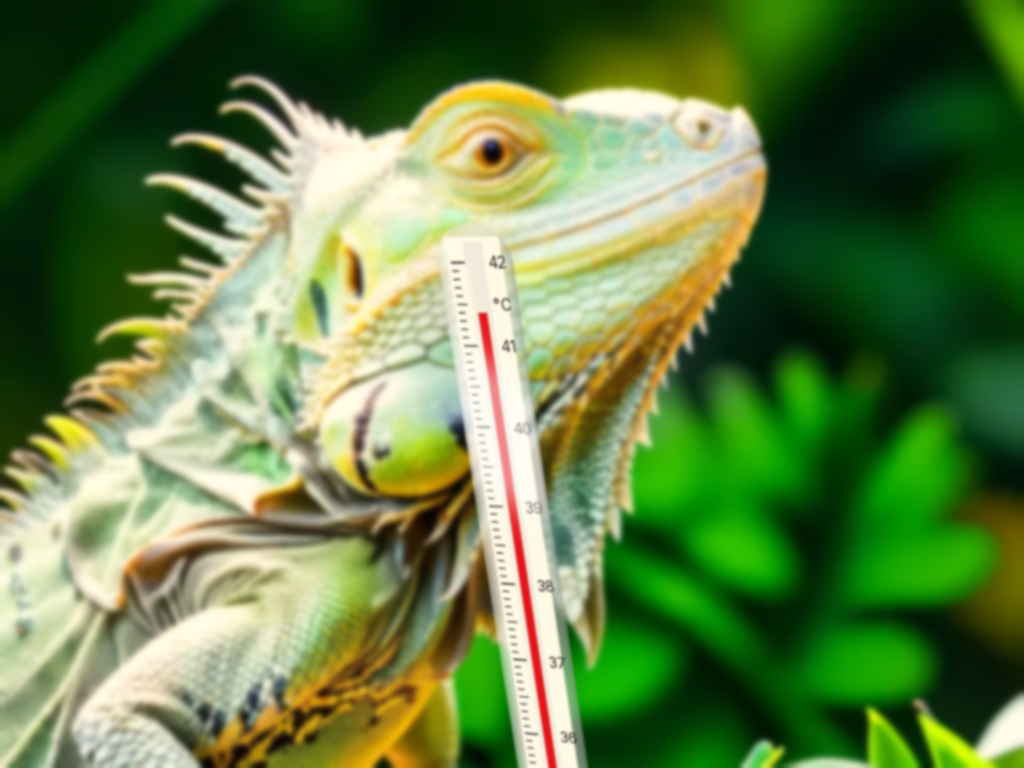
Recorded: 41.4 (°C)
